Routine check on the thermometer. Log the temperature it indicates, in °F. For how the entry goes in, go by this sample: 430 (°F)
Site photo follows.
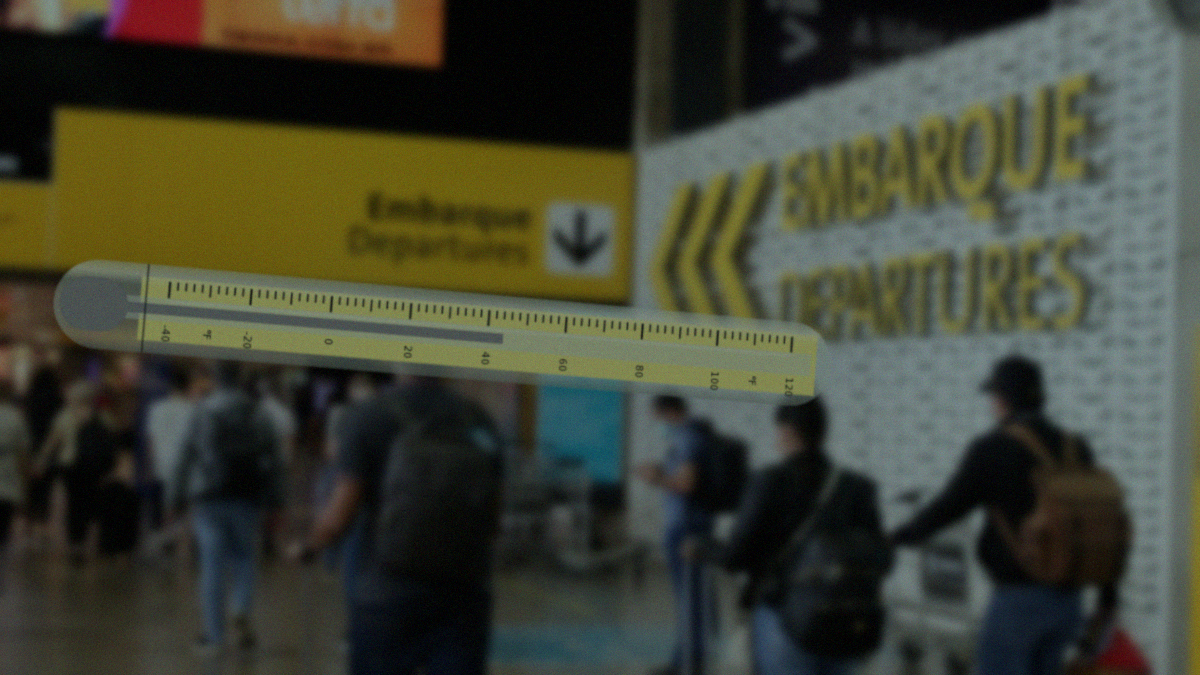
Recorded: 44 (°F)
